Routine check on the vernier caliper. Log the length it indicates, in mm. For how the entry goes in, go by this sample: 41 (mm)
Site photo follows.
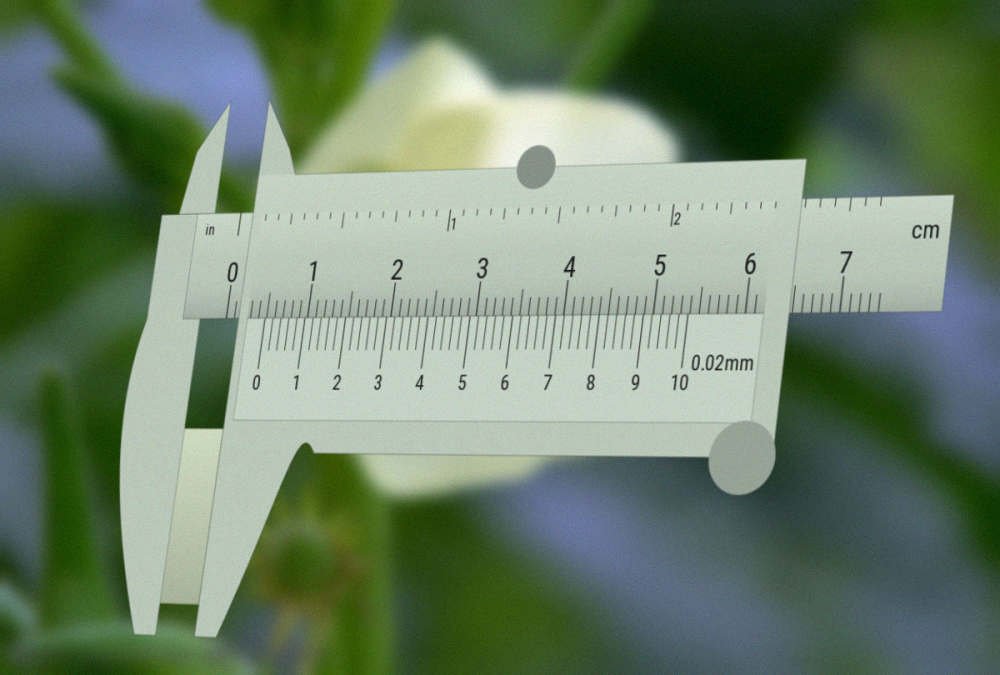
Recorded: 4.8 (mm)
